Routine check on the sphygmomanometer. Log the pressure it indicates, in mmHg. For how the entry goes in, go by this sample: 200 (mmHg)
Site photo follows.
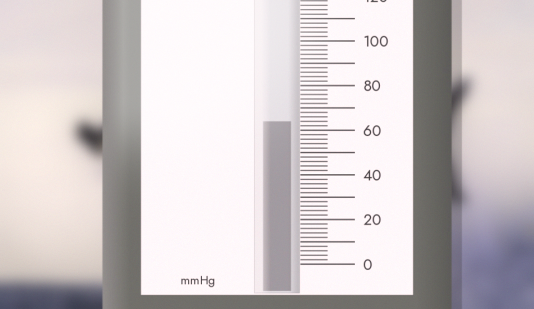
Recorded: 64 (mmHg)
